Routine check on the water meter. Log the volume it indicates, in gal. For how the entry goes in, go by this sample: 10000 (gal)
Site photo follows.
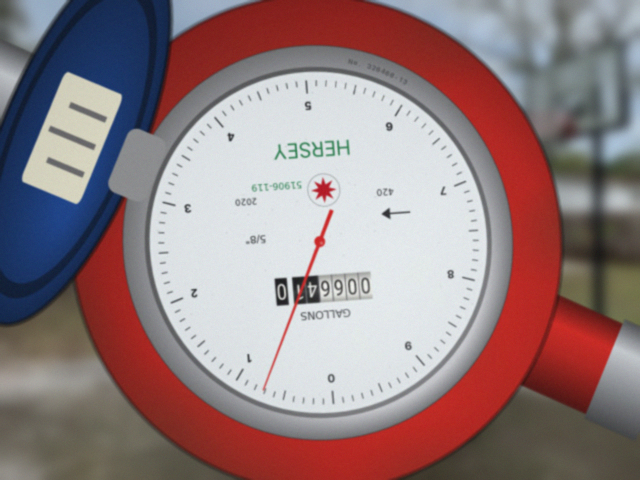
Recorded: 66410.7 (gal)
